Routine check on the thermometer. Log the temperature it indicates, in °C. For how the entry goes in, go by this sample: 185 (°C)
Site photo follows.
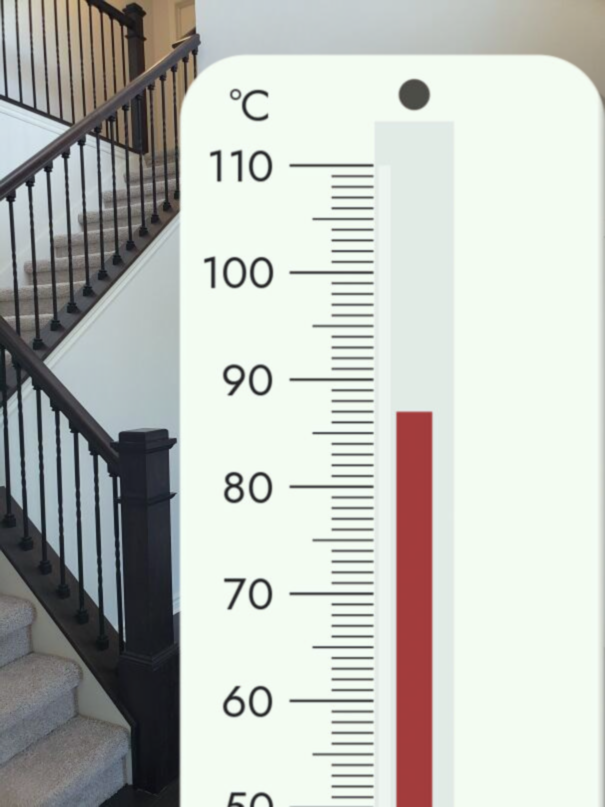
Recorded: 87 (°C)
